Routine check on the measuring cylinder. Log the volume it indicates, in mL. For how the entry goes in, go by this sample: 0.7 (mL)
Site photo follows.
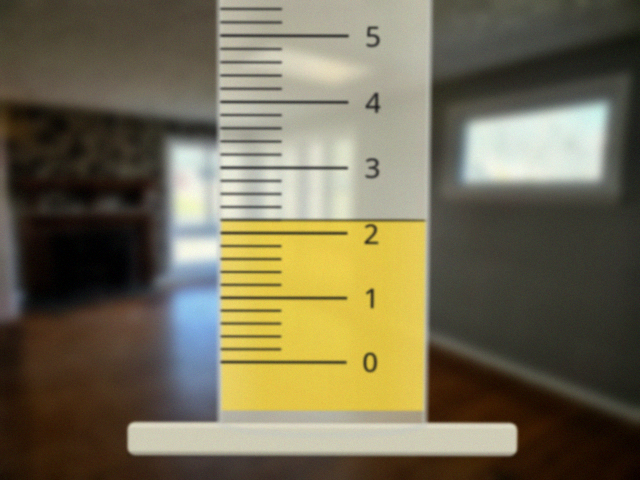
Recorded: 2.2 (mL)
